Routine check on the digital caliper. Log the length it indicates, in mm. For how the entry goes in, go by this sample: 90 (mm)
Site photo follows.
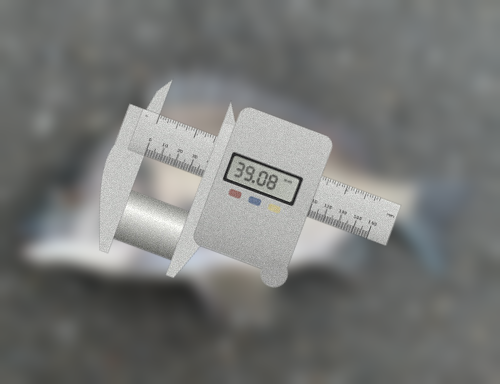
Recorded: 39.08 (mm)
